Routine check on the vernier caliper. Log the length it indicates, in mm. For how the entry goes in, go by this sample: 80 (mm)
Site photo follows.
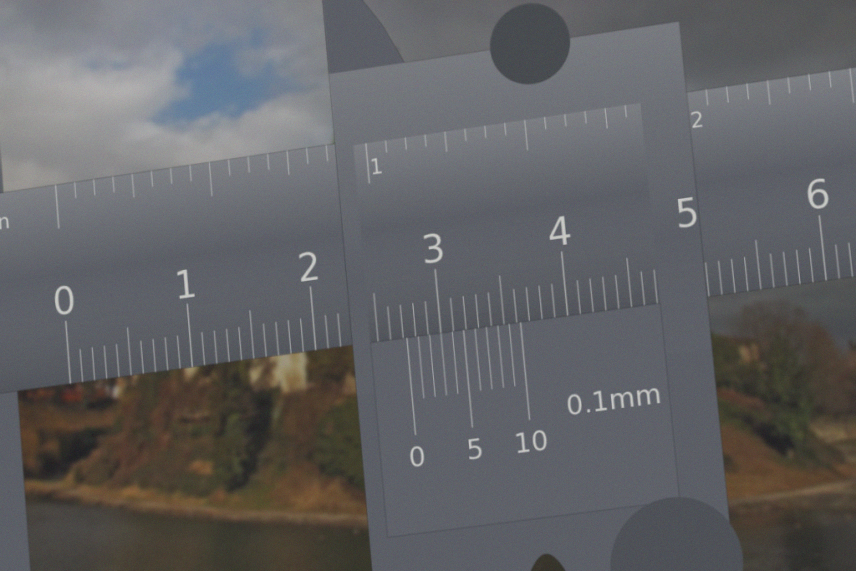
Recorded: 27.3 (mm)
